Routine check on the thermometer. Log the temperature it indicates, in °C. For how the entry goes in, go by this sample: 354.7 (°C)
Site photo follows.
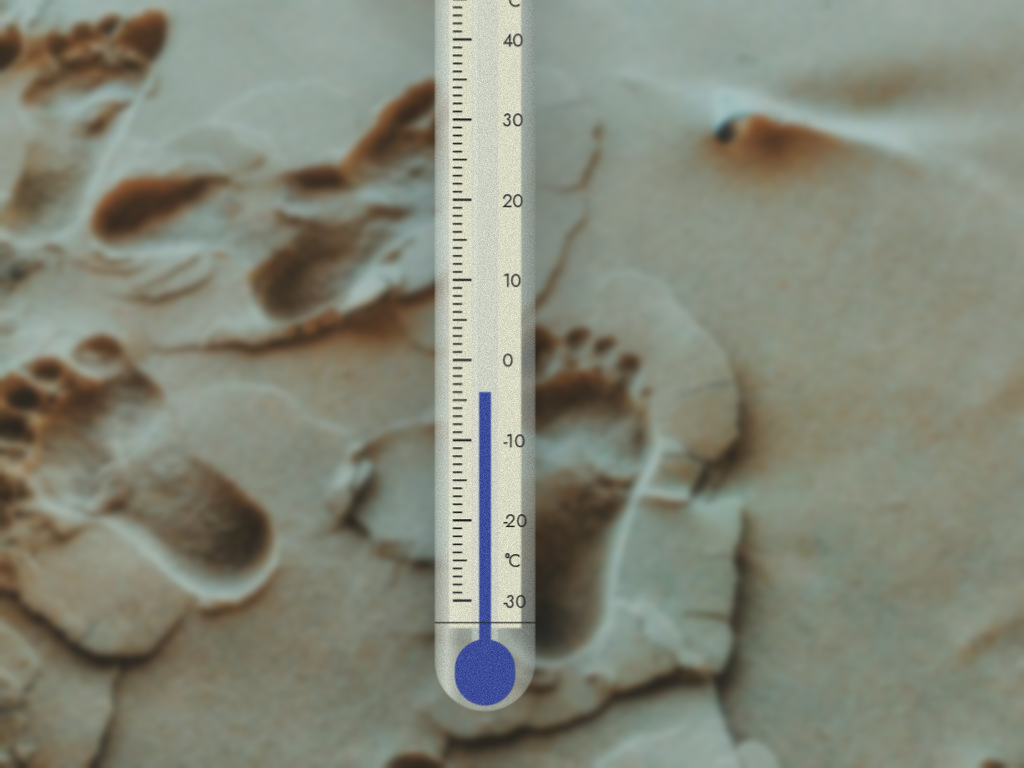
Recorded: -4 (°C)
